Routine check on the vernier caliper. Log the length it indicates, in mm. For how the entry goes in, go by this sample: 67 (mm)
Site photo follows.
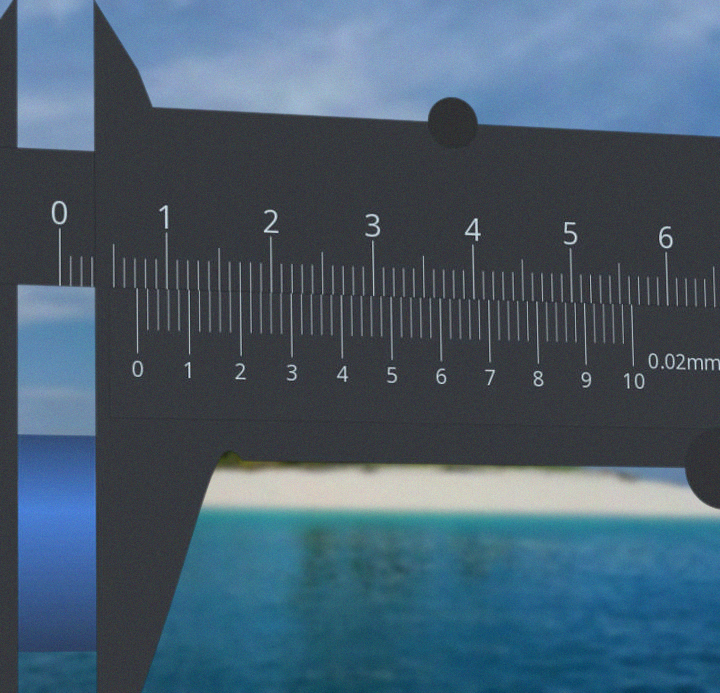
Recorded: 7.2 (mm)
